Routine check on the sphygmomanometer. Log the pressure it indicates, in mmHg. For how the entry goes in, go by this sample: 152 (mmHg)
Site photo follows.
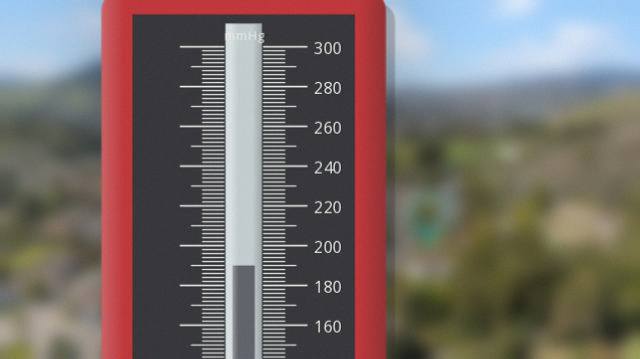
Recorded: 190 (mmHg)
